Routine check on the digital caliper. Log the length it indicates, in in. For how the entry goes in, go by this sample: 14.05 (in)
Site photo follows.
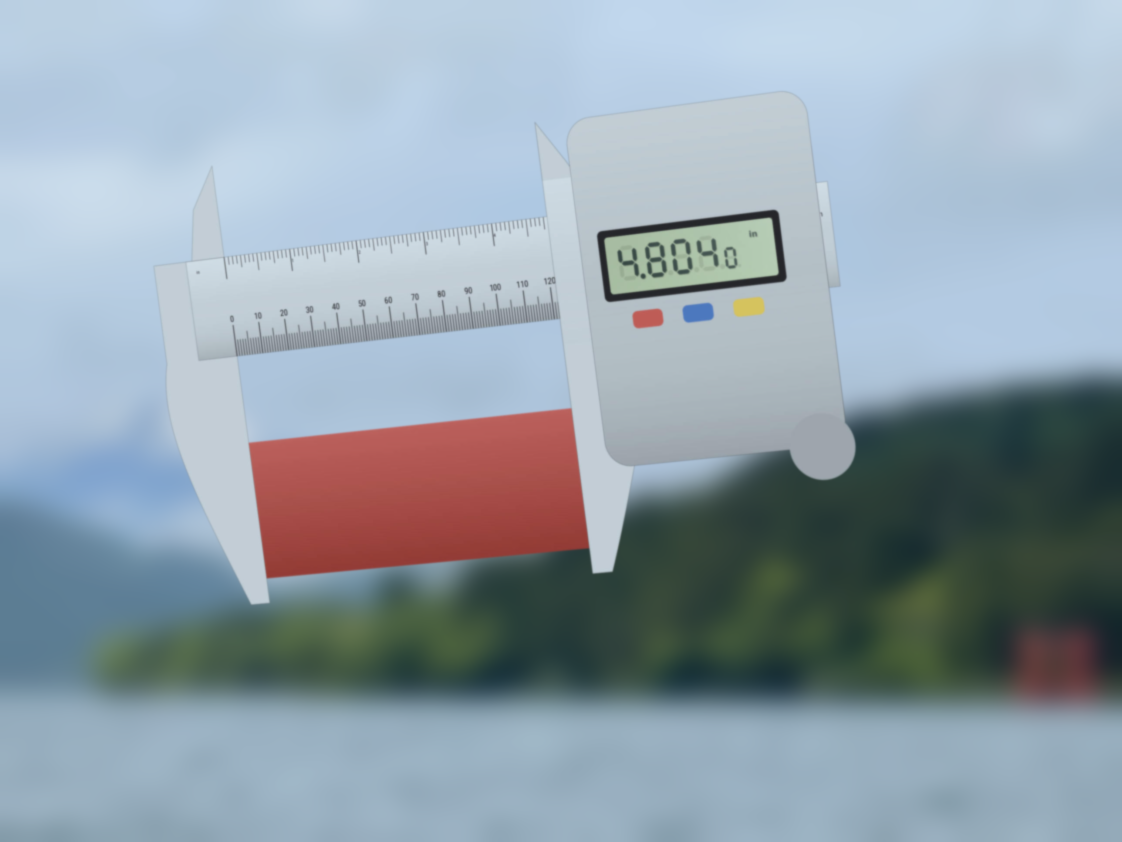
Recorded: 4.8040 (in)
